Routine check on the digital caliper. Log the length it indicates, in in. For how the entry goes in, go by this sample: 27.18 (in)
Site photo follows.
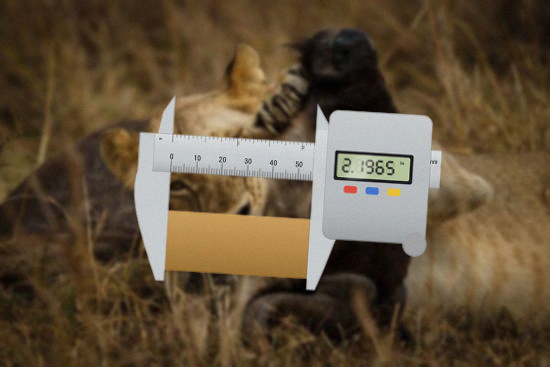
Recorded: 2.1965 (in)
